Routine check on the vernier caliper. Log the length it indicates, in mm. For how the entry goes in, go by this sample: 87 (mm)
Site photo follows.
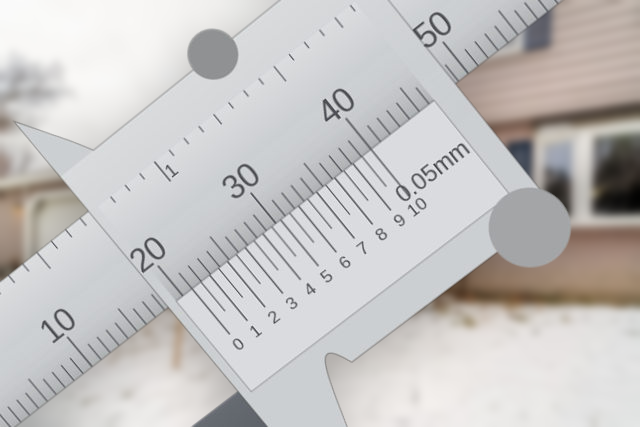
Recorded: 21.0 (mm)
